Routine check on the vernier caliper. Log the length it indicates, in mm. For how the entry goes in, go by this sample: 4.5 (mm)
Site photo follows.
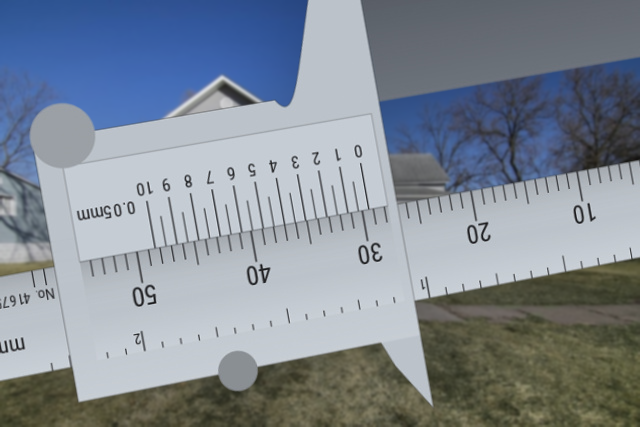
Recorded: 29.4 (mm)
